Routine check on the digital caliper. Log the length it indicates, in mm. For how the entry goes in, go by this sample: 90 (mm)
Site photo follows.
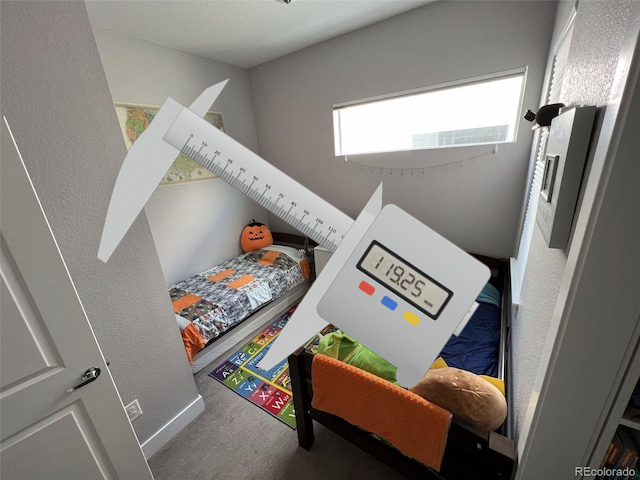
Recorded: 119.25 (mm)
